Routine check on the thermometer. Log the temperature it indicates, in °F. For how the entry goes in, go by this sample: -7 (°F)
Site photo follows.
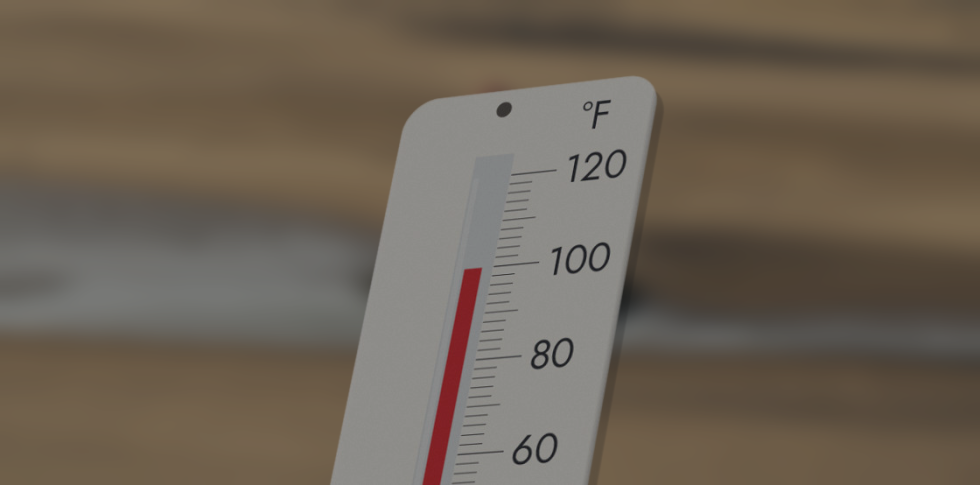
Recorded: 100 (°F)
